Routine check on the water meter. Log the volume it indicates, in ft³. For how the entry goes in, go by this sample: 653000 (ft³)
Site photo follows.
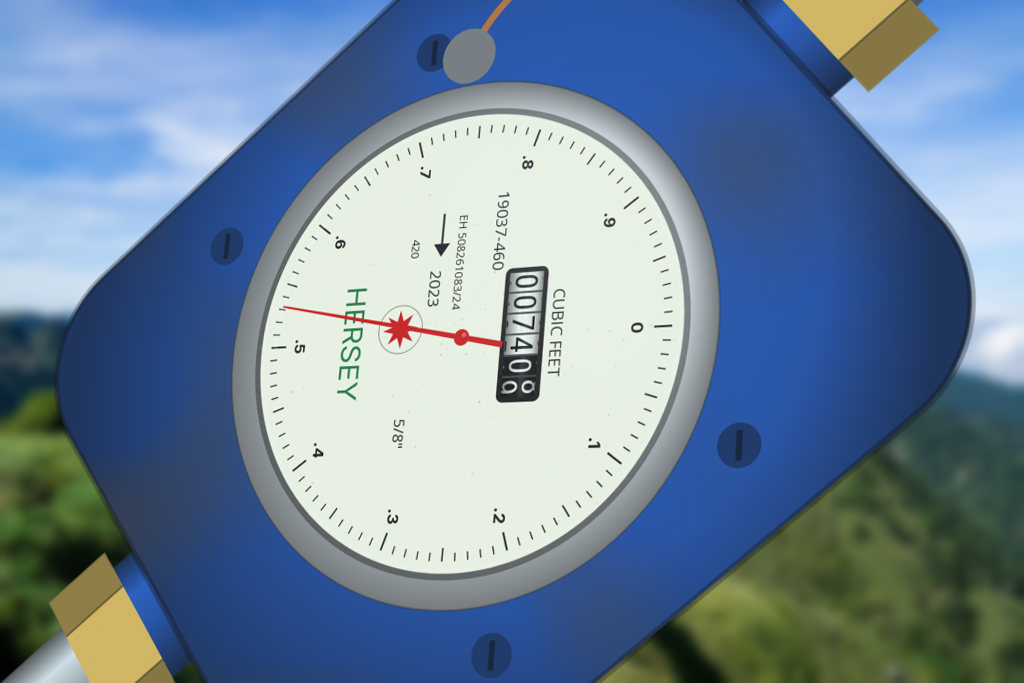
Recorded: 7408.53 (ft³)
